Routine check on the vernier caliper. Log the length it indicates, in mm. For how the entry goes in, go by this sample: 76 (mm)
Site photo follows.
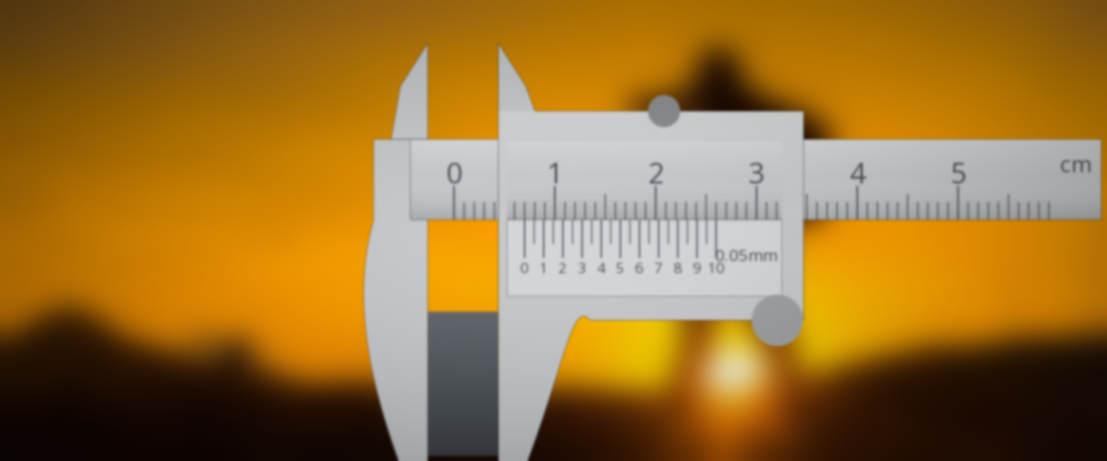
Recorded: 7.0 (mm)
